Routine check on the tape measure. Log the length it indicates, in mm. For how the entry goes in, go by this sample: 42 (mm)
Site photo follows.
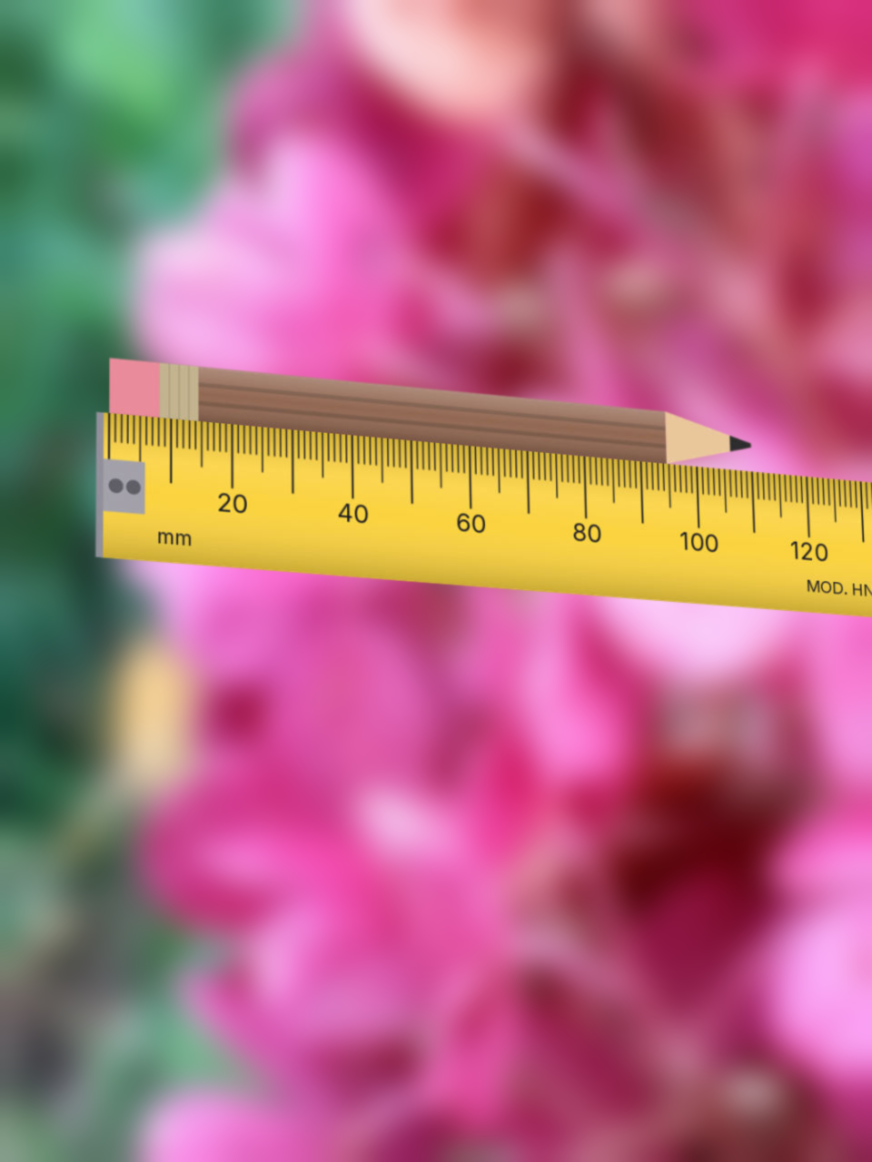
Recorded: 110 (mm)
